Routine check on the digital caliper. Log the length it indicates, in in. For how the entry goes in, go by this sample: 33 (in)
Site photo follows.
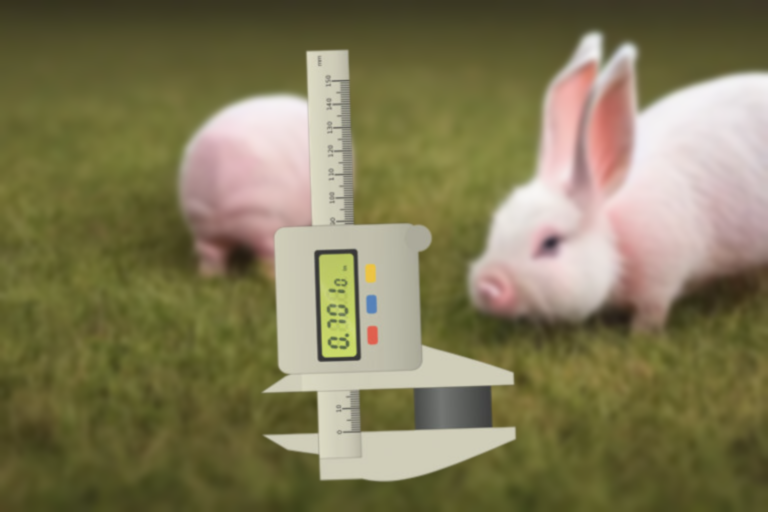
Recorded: 0.7010 (in)
